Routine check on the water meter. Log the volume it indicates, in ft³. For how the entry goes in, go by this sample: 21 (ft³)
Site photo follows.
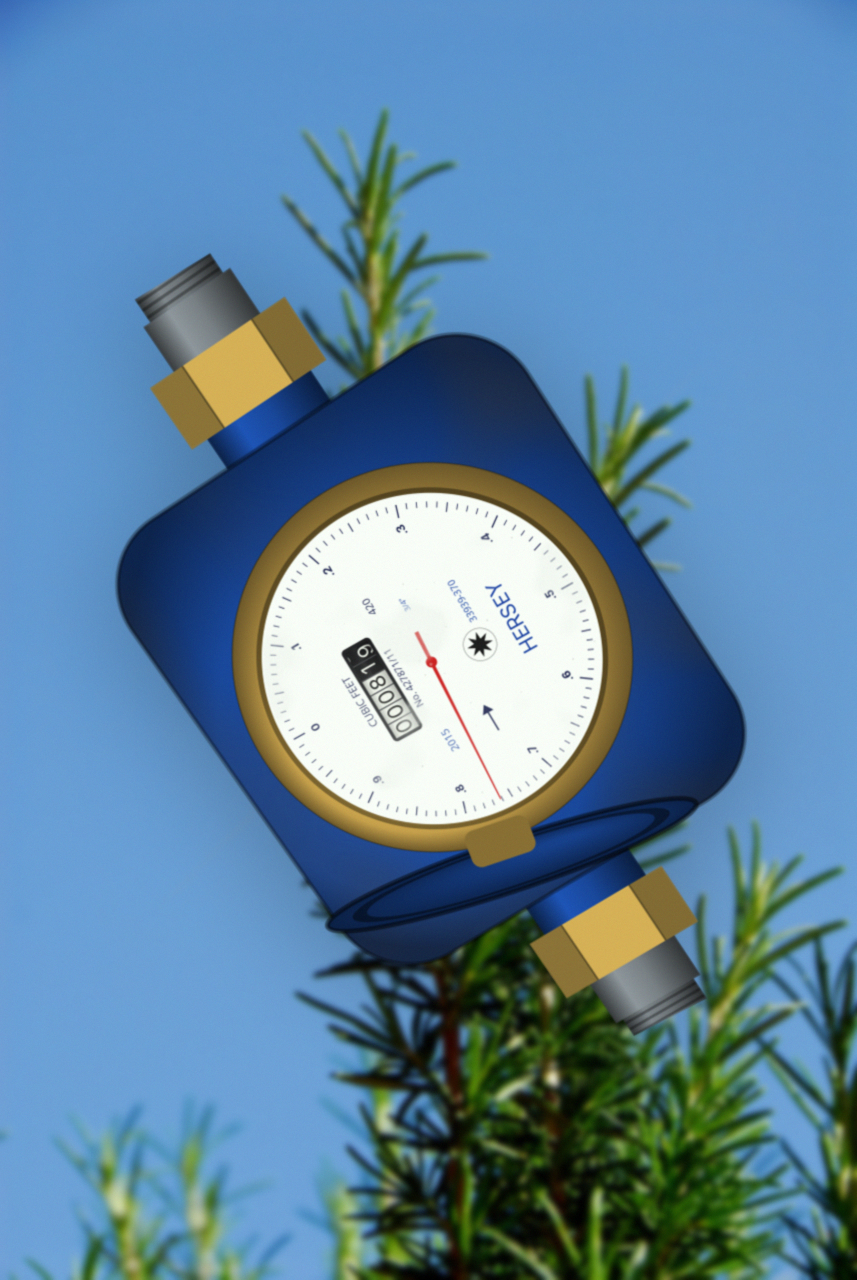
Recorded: 818.76 (ft³)
